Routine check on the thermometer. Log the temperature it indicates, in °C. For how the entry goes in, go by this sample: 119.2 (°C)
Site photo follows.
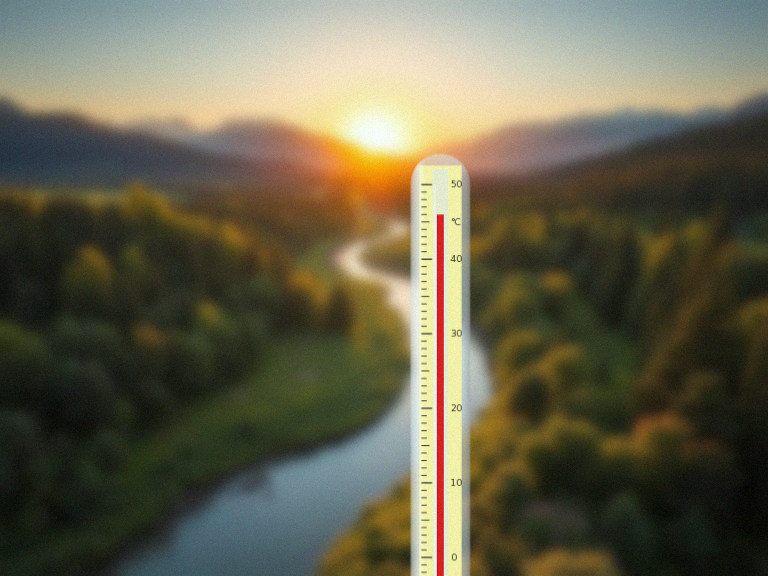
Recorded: 46 (°C)
